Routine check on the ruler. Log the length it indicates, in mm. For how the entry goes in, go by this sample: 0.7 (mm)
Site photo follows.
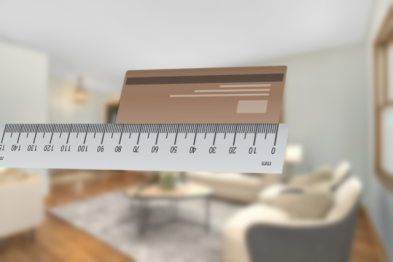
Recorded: 85 (mm)
